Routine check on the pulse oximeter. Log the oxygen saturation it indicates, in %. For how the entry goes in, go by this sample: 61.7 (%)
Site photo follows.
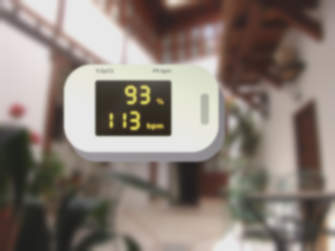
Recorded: 93 (%)
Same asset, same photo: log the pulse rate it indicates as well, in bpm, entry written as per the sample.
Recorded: 113 (bpm)
